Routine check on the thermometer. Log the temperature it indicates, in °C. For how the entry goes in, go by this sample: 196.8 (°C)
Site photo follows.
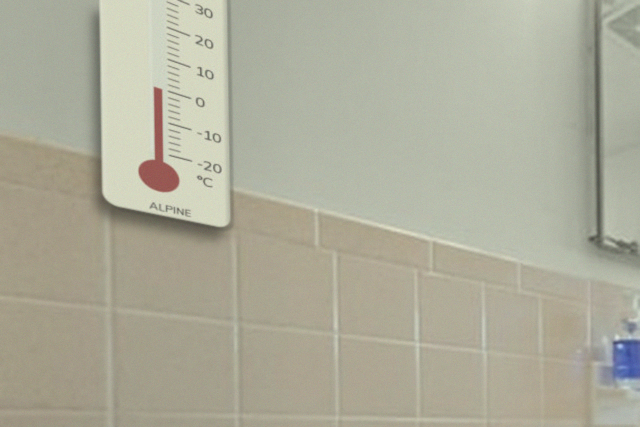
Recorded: 0 (°C)
